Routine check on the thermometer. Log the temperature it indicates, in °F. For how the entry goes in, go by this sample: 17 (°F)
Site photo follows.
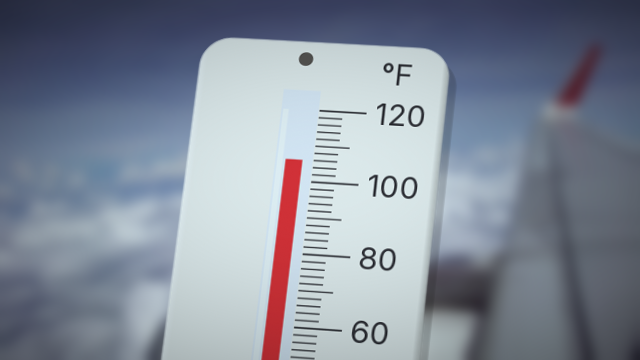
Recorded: 106 (°F)
